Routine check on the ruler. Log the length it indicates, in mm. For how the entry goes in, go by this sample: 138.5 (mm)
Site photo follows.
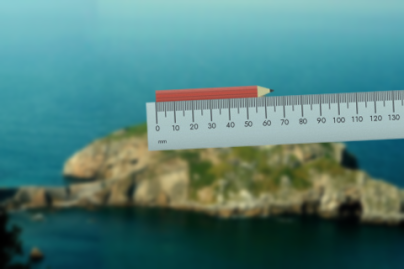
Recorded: 65 (mm)
